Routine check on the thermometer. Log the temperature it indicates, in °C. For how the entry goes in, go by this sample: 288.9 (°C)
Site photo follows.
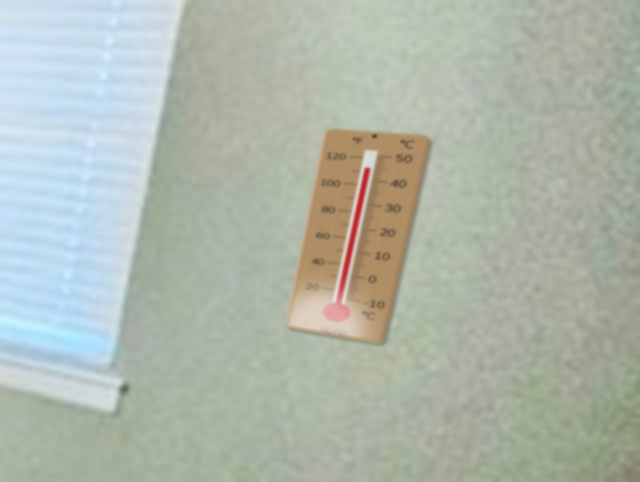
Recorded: 45 (°C)
